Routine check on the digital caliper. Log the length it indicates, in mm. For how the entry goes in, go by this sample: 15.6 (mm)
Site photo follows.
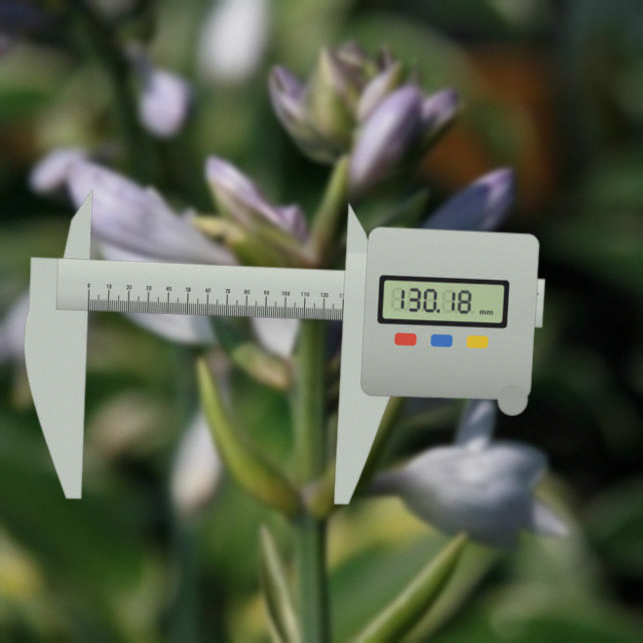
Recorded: 130.18 (mm)
